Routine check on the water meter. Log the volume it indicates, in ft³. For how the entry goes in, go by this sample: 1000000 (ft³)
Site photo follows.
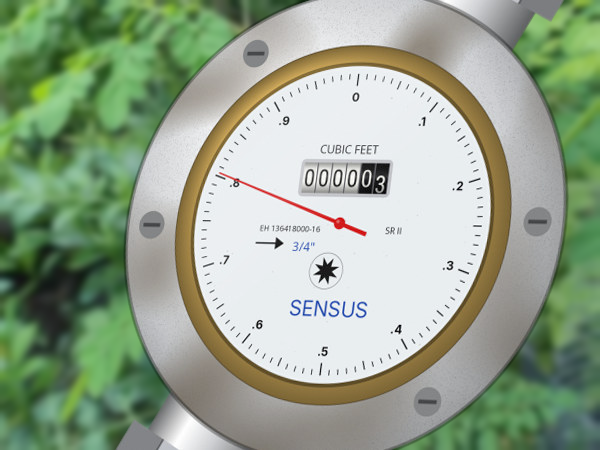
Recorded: 2.80 (ft³)
